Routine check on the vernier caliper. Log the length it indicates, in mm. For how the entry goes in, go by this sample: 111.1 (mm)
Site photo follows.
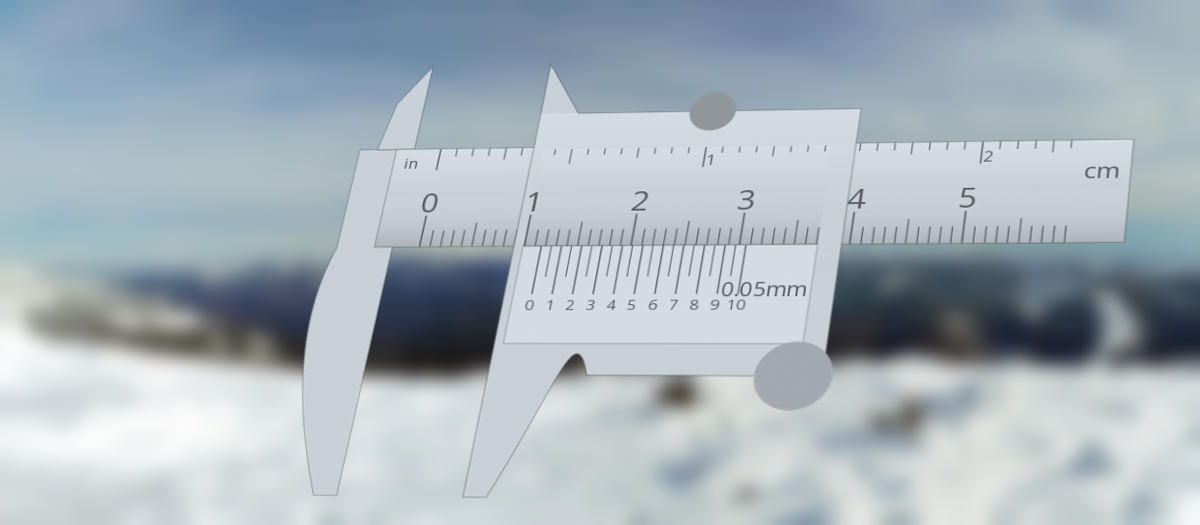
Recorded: 11.6 (mm)
